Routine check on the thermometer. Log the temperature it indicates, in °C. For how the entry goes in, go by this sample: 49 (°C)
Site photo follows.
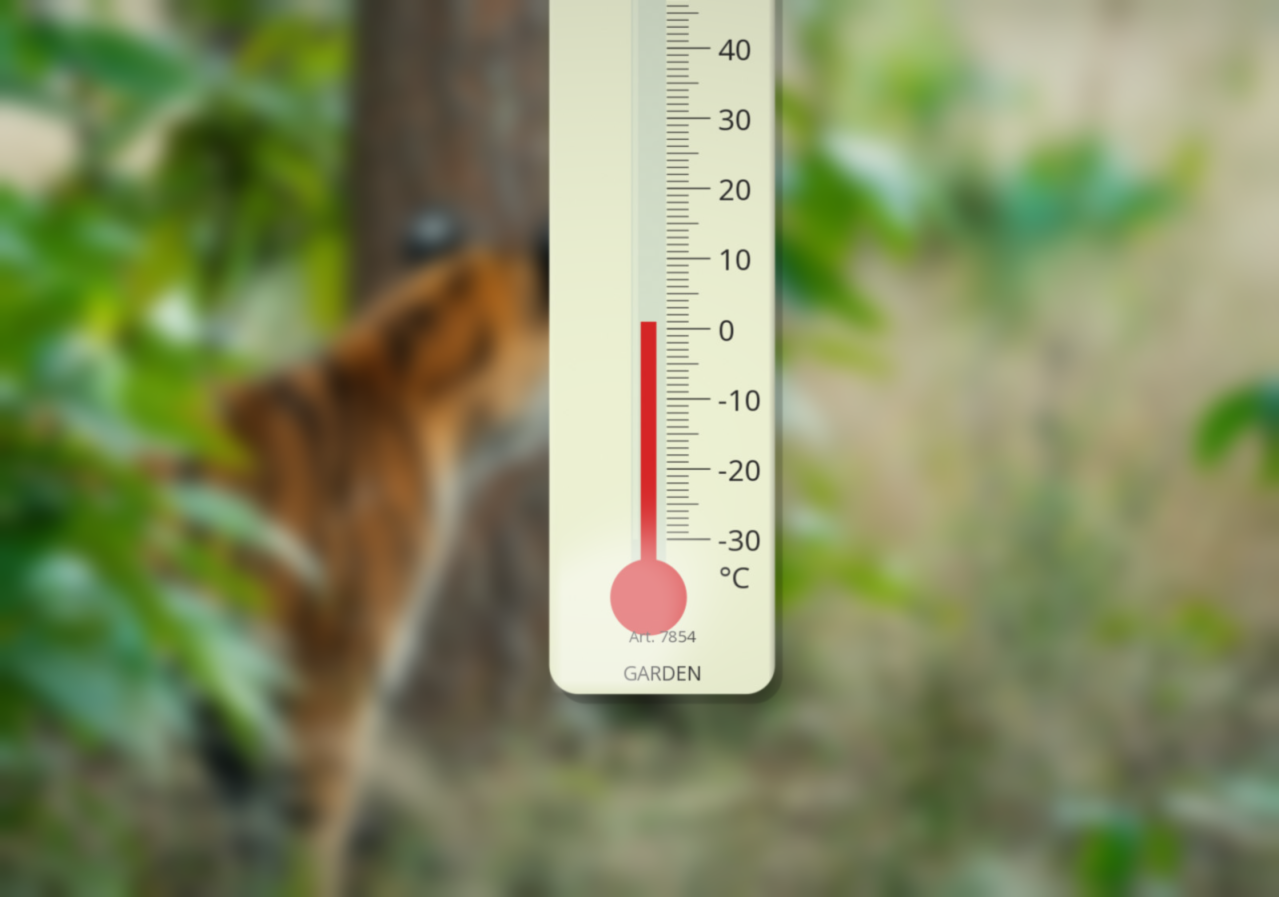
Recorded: 1 (°C)
